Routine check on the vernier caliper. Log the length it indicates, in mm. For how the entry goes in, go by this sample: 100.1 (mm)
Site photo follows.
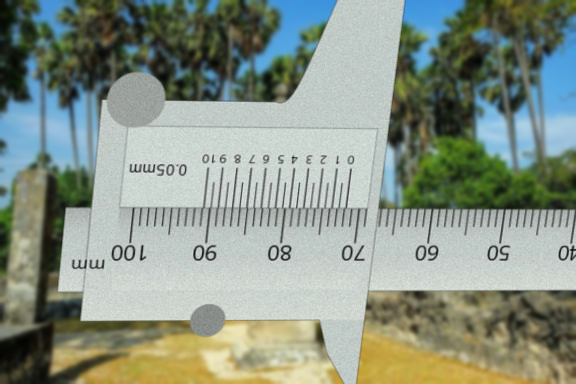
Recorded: 71.8 (mm)
